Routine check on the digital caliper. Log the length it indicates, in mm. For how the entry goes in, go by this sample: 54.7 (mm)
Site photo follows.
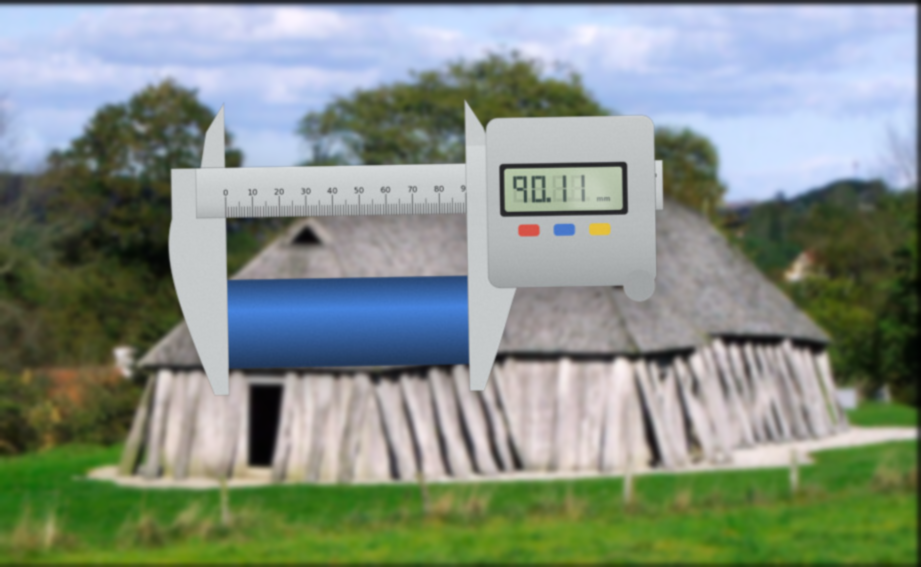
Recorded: 90.11 (mm)
